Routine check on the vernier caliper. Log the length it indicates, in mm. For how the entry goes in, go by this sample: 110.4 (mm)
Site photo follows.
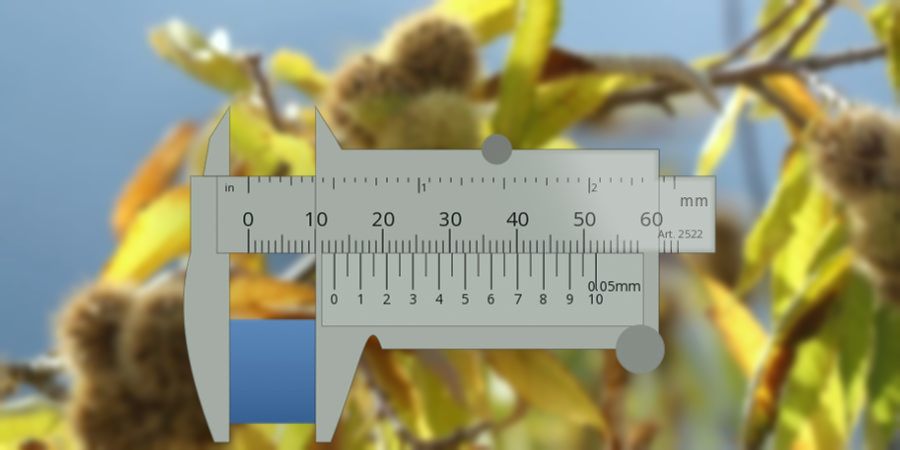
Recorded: 12.8 (mm)
